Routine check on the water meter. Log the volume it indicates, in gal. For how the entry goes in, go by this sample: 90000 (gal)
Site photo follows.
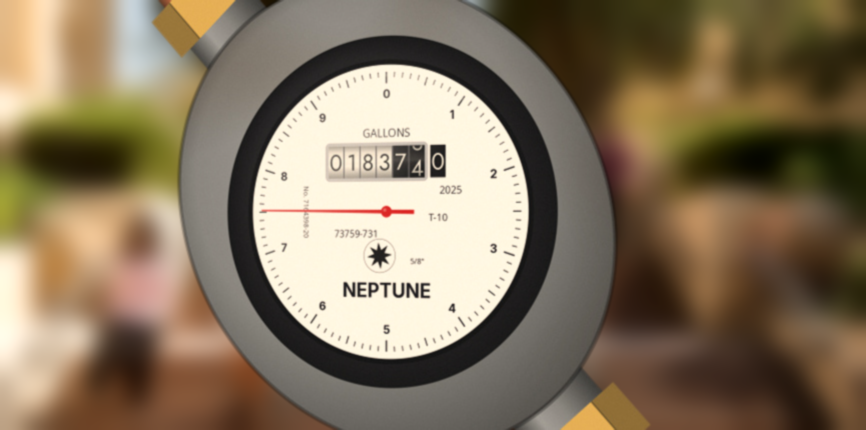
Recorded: 183737.5 (gal)
